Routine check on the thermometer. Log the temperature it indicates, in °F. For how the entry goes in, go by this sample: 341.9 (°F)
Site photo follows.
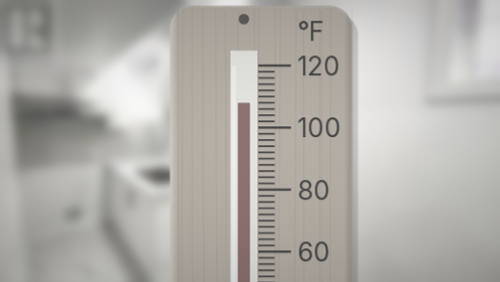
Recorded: 108 (°F)
